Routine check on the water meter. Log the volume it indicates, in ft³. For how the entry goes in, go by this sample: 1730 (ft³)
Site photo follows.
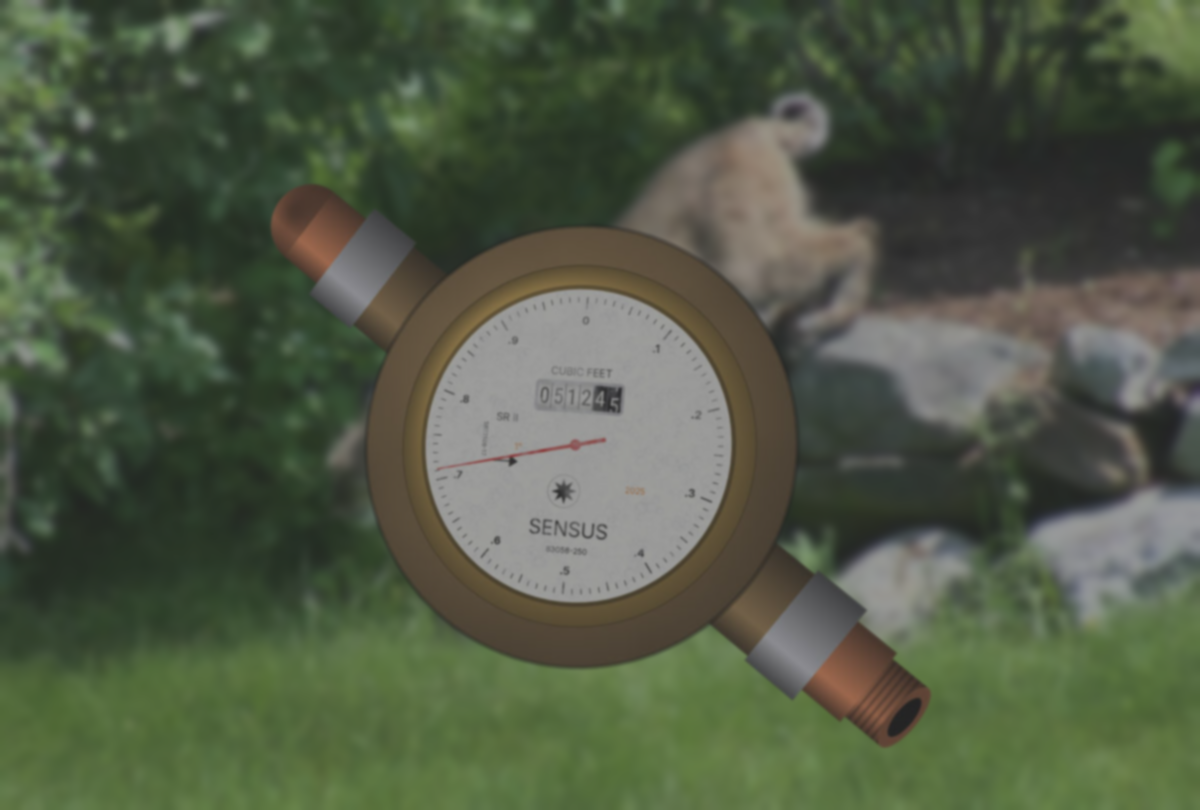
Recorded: 51244.71 (ft³)
